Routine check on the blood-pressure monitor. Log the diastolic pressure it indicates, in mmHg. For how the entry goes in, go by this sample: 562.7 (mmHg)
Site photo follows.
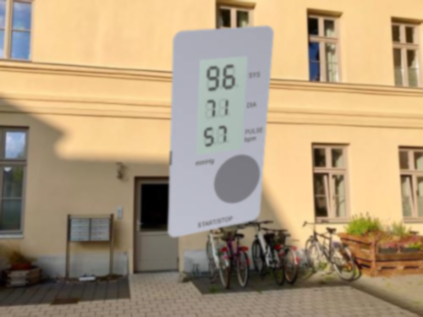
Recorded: 71 (mmHg)
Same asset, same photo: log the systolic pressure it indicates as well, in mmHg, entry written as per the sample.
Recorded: 96 (mmHg)
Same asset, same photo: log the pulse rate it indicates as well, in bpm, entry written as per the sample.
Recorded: 57 (bpm)
